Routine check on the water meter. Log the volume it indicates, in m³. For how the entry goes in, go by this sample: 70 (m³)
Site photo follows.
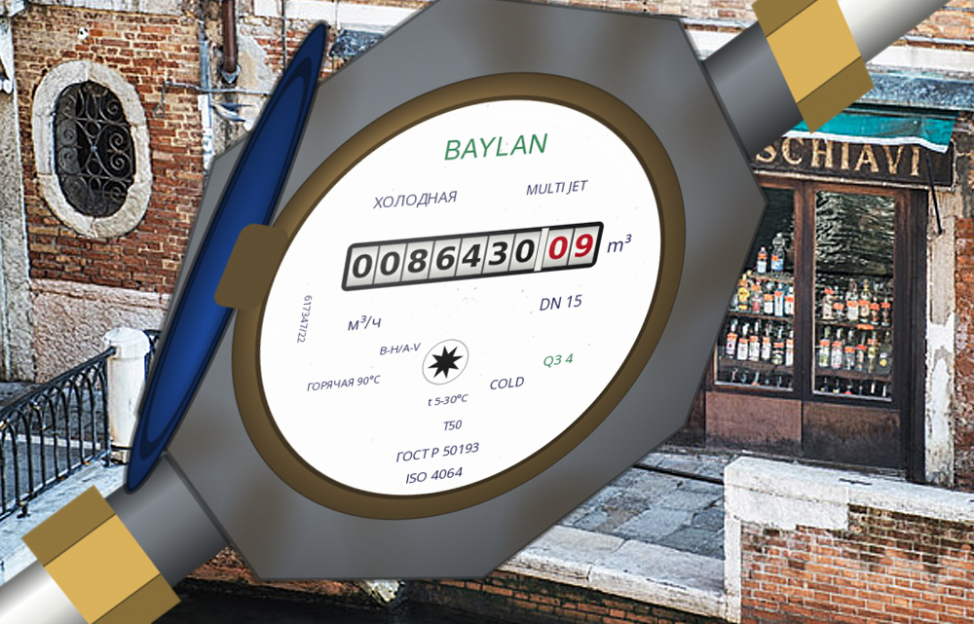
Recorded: 86430.09 (m³)
